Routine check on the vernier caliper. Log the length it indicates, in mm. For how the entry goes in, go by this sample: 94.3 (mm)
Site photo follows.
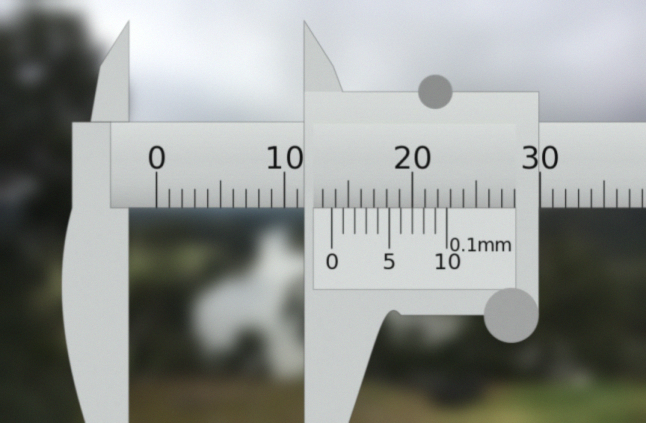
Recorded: 13.7 (mm)
